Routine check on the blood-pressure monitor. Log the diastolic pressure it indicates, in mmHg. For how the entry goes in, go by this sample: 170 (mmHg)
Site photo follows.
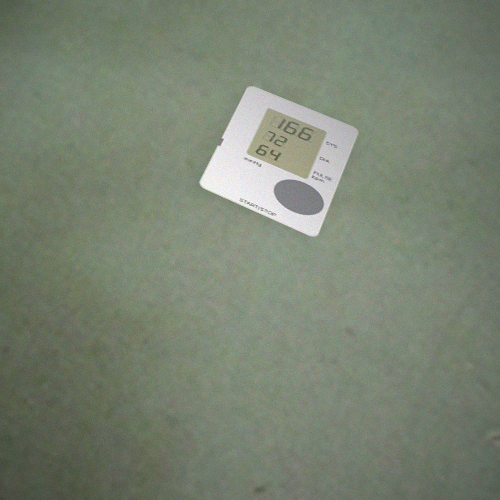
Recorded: 72 (mmHg)
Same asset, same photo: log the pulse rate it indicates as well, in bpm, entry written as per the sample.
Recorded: 64 (bpm)
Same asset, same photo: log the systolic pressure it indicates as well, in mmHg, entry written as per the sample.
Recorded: 166 (mmHg)
